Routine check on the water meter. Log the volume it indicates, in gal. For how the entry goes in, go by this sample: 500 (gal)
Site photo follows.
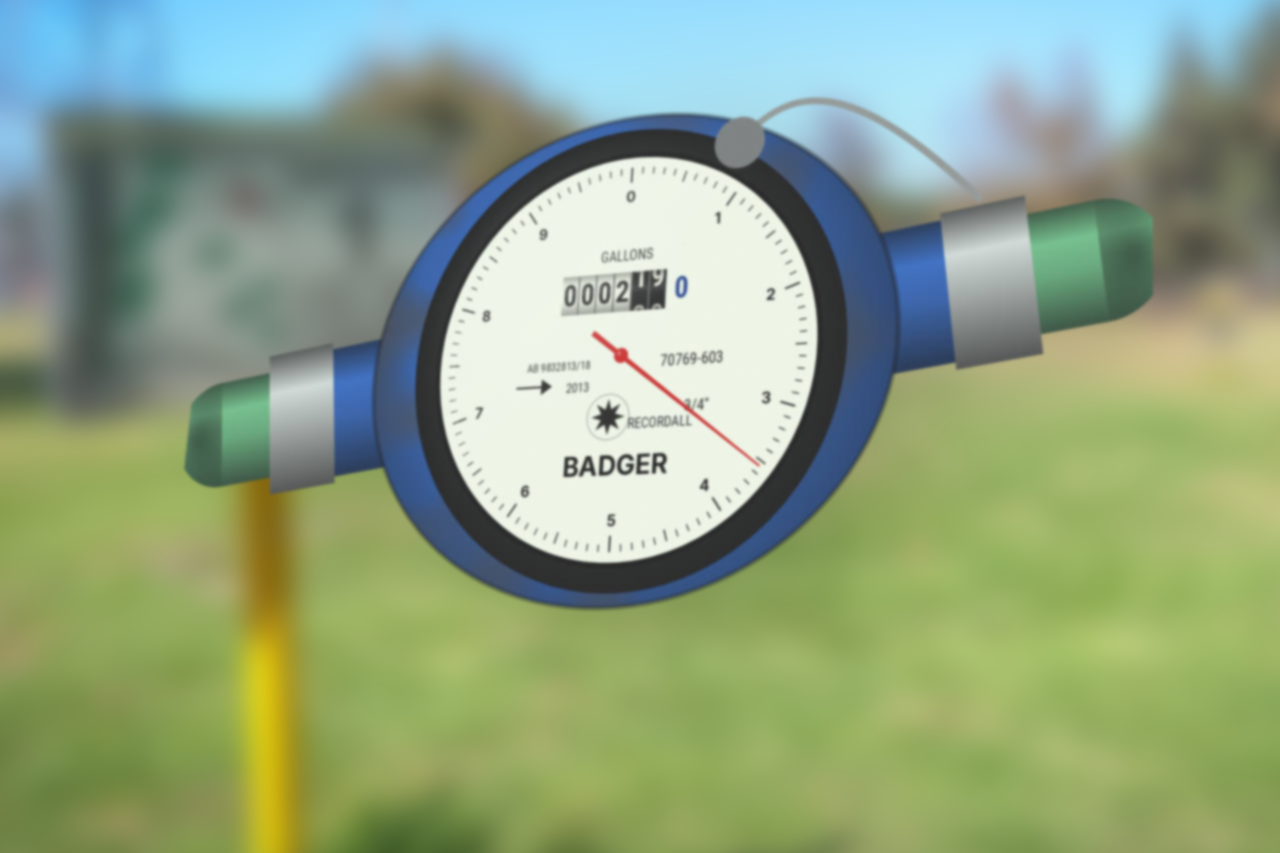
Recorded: 2193.5 (gal)
